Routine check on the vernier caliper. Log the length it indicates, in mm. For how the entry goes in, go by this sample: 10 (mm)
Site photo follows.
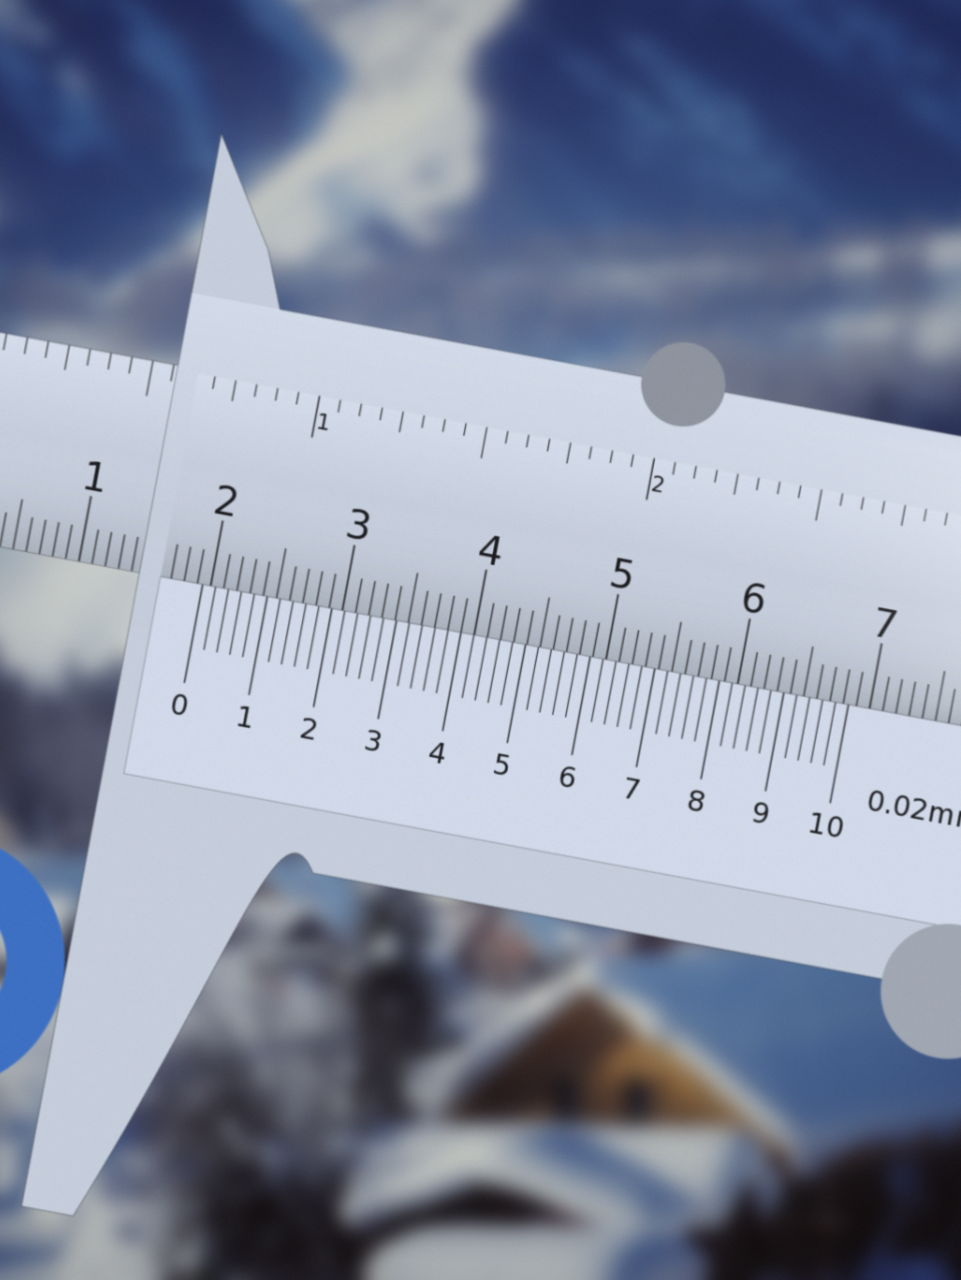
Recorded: 19.4 (mm)
